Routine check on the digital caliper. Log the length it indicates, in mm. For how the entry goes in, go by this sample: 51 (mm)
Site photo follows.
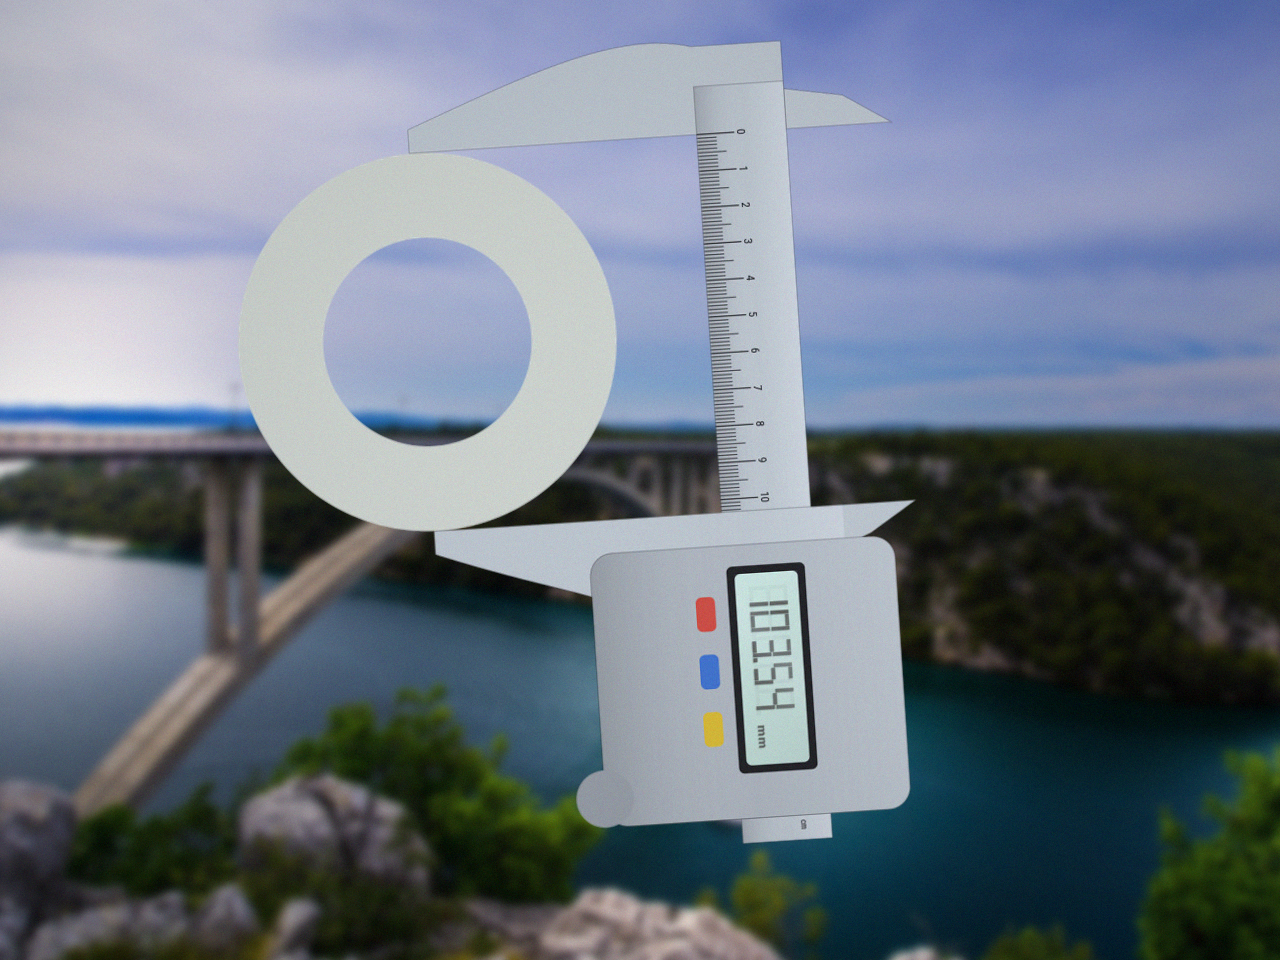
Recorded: 103.54 (mm)
